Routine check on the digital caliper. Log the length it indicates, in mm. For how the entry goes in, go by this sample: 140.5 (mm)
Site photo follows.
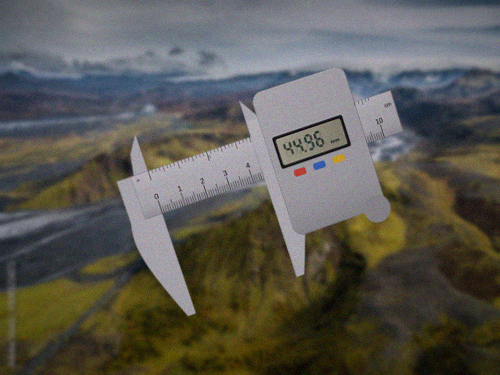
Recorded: 44.96 (mm)
